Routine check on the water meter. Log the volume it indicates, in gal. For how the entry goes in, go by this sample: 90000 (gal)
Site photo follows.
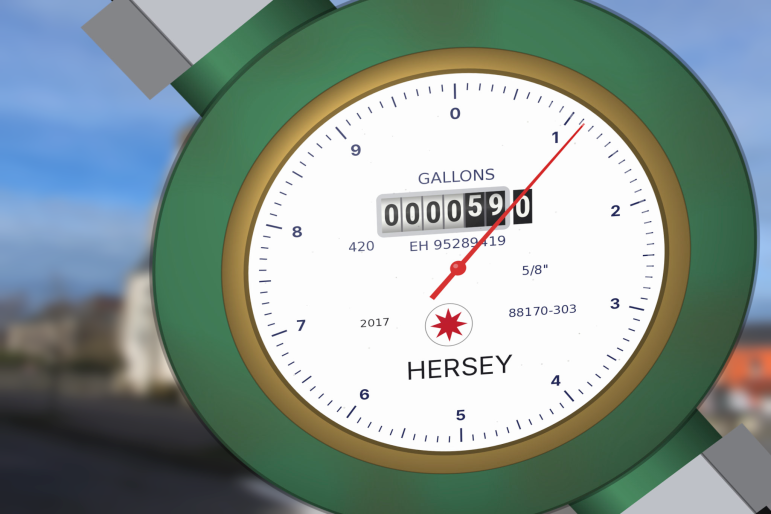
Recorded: 591.1 (gal)
